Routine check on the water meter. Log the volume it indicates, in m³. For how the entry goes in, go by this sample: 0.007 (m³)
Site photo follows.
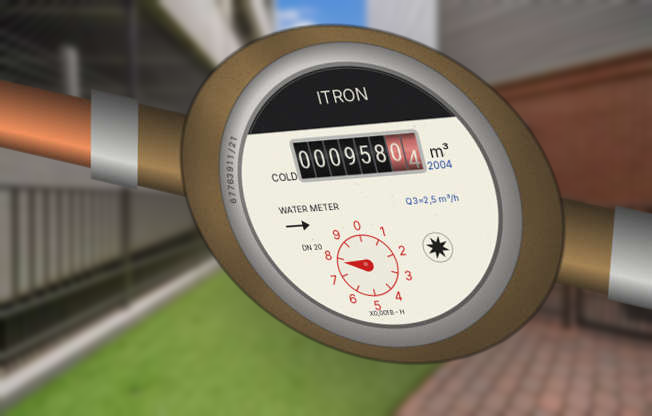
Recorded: 958.037 (m³)
